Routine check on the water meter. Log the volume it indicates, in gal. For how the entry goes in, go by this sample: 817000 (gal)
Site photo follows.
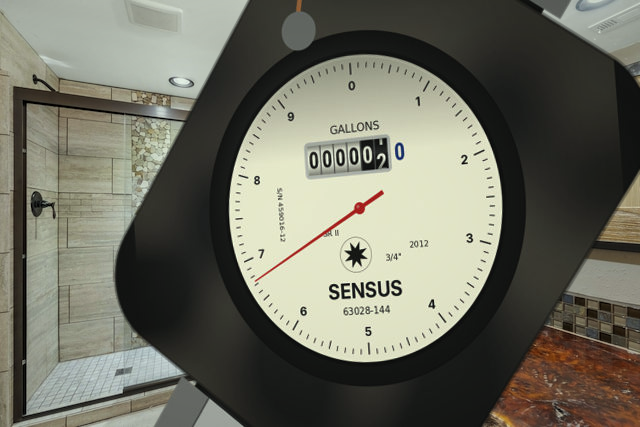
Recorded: 16.7 (gal)
